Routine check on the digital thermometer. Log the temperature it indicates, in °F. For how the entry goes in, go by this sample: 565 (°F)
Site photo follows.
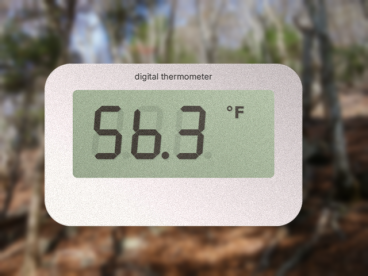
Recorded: 56.3 (°F)
